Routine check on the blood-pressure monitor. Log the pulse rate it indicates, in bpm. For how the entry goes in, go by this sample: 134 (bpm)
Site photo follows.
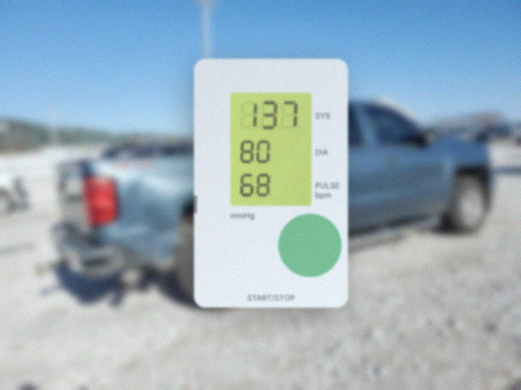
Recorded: 68 (bpm)
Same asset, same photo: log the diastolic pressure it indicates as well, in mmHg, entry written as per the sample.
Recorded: 80 (mmHg)
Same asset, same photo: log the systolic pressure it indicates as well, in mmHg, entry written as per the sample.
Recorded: 137 (mmHg)
